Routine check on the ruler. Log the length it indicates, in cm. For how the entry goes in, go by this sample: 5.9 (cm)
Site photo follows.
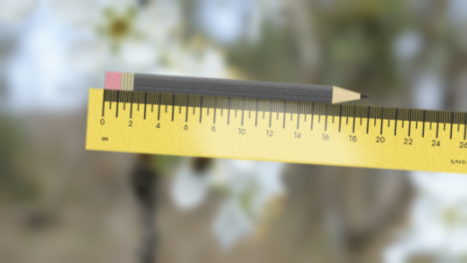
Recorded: 19 (cm)
